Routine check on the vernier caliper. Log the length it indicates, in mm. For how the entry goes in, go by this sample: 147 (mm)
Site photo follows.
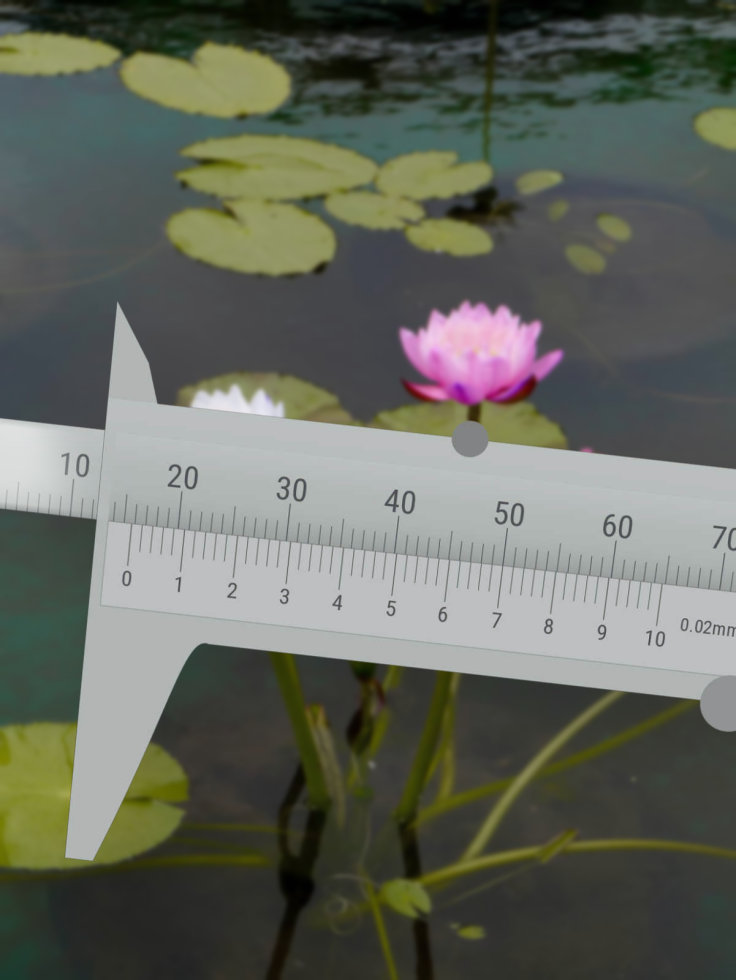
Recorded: 15.7 (mm)
